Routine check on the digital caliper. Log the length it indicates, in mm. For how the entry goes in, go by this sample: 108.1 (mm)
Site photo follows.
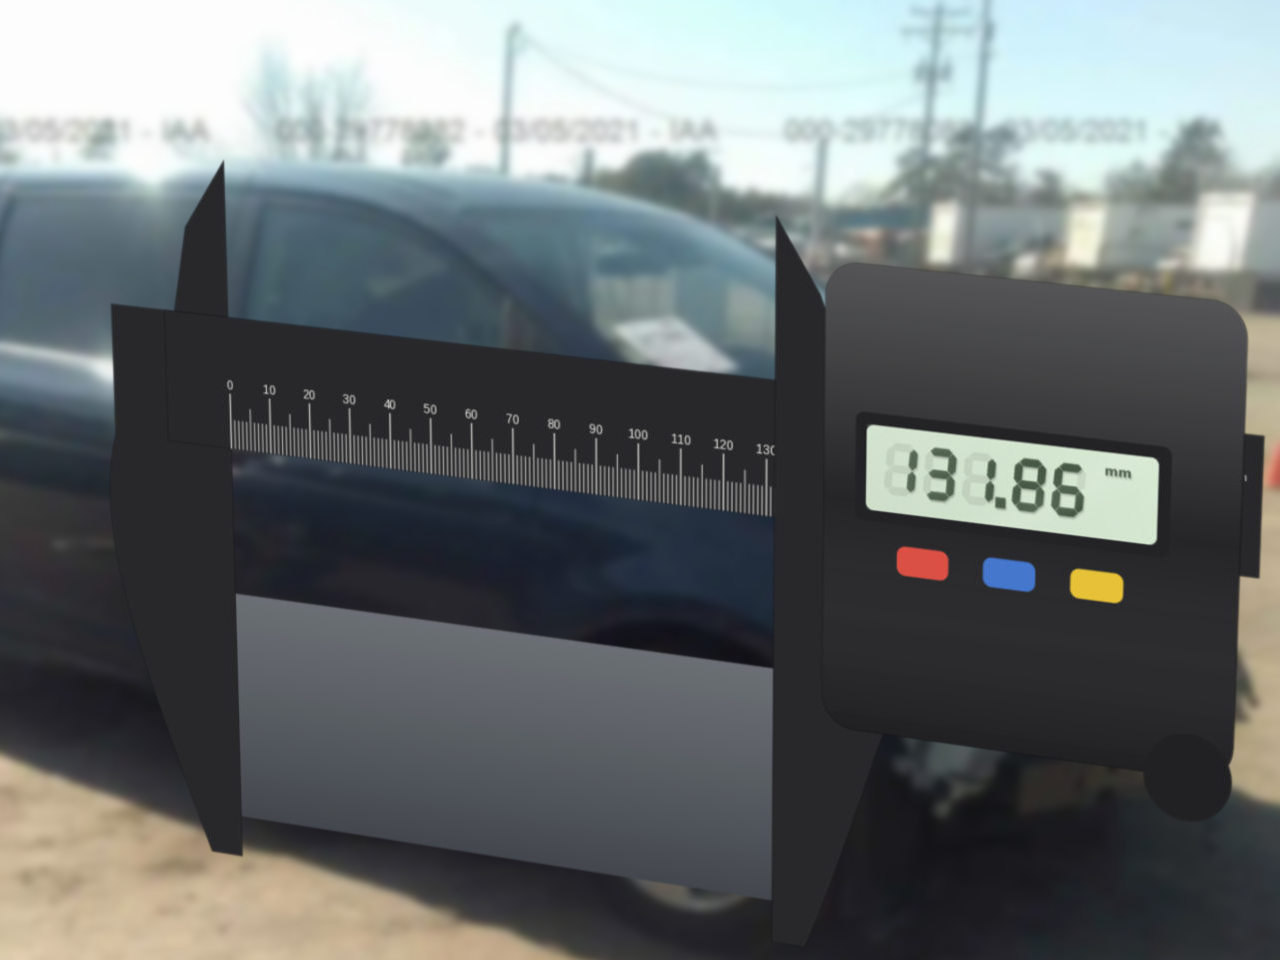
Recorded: 131.86 (mm)
